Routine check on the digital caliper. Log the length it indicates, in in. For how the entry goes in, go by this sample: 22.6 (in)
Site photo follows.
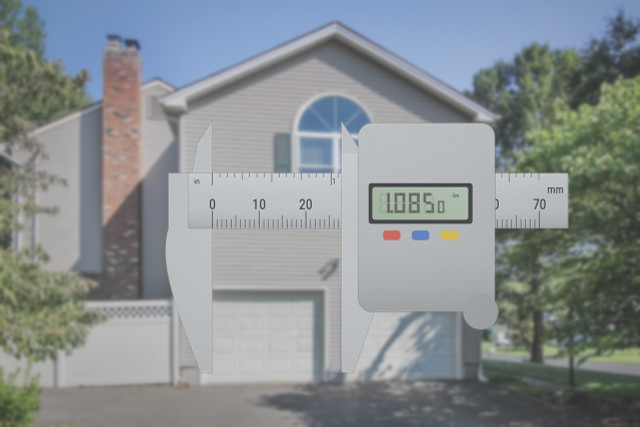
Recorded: 1.0850 (in)
